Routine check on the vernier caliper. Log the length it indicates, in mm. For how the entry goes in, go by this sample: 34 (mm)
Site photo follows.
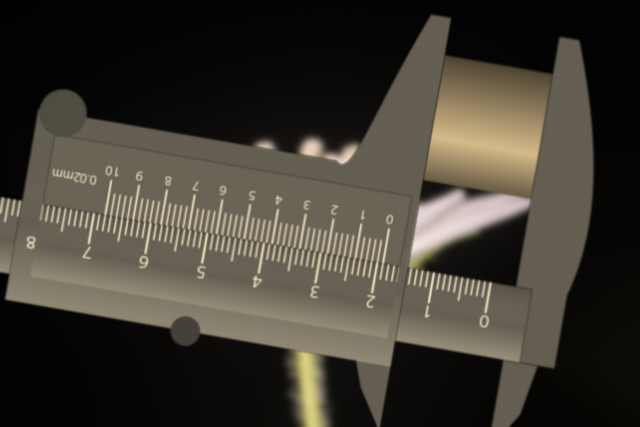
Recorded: 19.0 (mm)
